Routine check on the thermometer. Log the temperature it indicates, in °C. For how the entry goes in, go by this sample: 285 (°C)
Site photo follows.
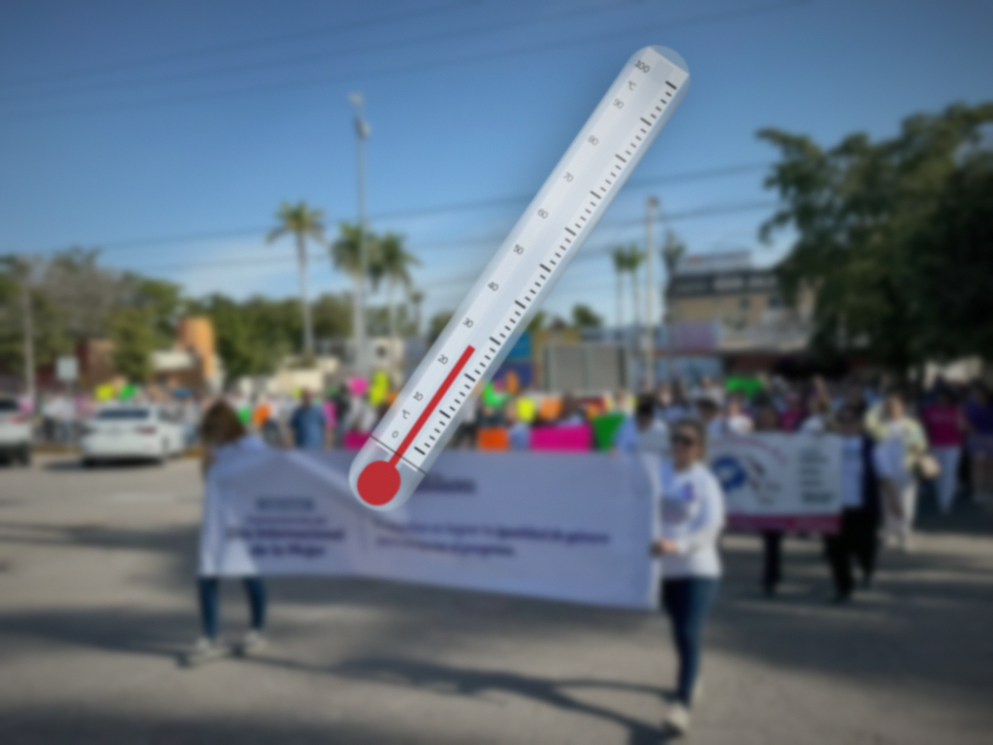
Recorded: 26 (°C)
